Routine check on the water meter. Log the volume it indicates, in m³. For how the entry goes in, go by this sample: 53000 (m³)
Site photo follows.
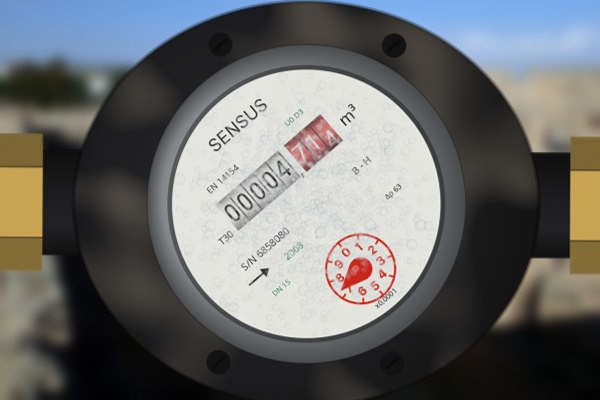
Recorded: 4.7137 (m³)
